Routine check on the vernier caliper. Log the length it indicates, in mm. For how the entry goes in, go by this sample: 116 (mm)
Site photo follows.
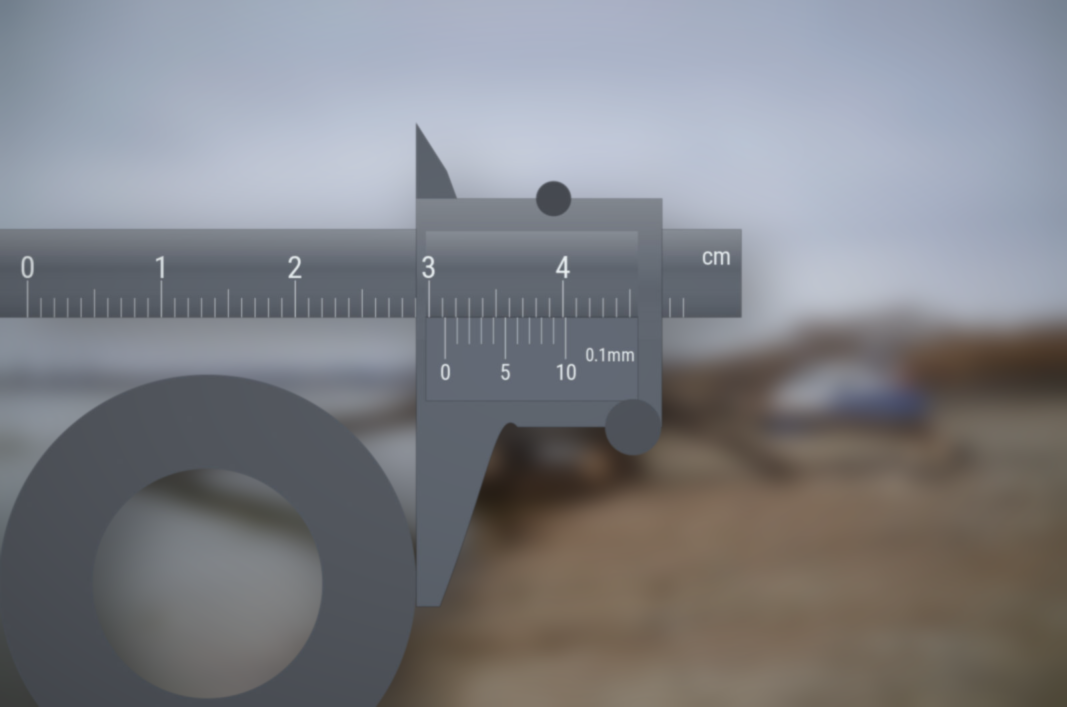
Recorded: 31.2 (mm)
